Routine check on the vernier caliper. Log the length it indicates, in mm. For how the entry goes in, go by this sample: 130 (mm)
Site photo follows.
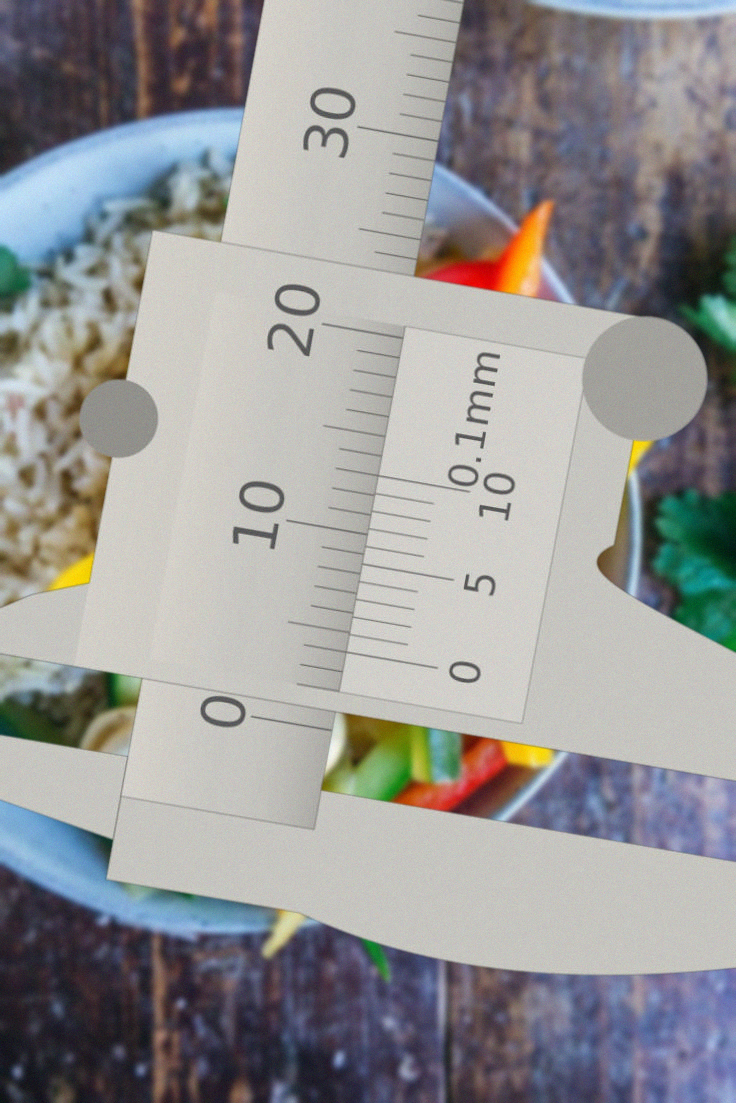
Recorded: 4.0 (mm)
